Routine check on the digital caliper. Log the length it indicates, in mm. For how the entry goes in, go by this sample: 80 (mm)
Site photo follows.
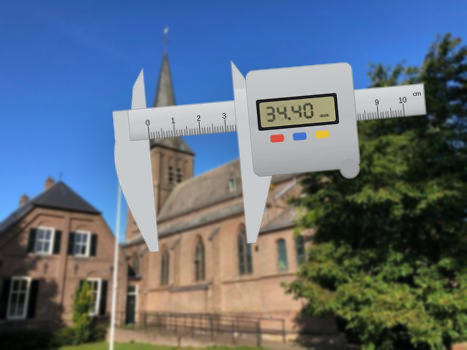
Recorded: 34.40 (mm)
